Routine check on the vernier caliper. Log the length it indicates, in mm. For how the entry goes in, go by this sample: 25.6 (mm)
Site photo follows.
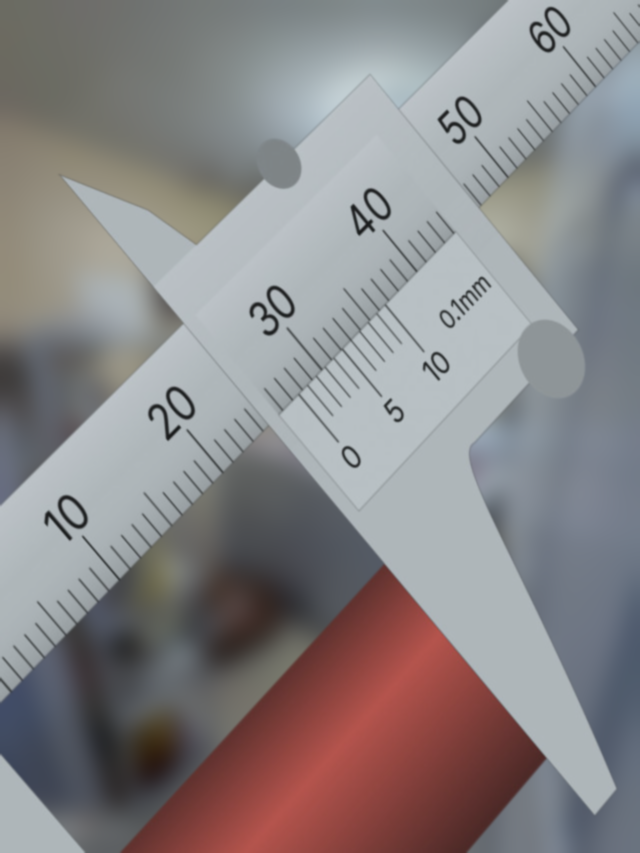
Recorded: 27.6 (mm)
